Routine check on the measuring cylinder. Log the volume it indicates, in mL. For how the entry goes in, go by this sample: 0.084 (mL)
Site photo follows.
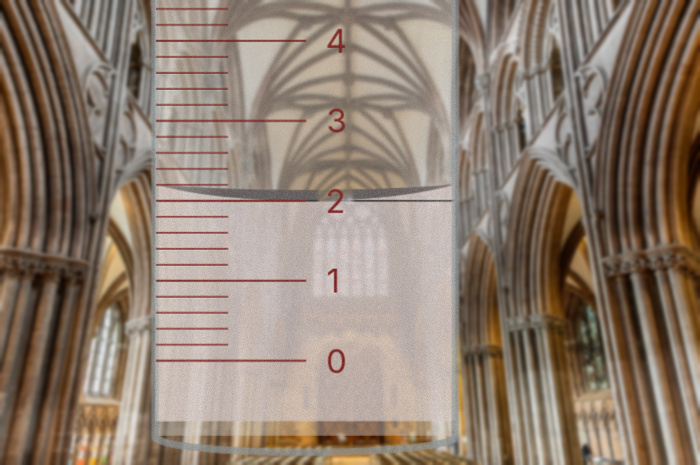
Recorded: 2 (mL)
